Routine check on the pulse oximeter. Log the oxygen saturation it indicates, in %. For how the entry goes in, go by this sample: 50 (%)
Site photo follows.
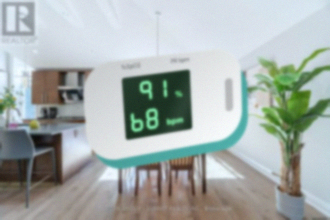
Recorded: 91 (%)
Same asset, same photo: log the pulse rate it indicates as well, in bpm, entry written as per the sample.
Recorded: 68 (bpm)
